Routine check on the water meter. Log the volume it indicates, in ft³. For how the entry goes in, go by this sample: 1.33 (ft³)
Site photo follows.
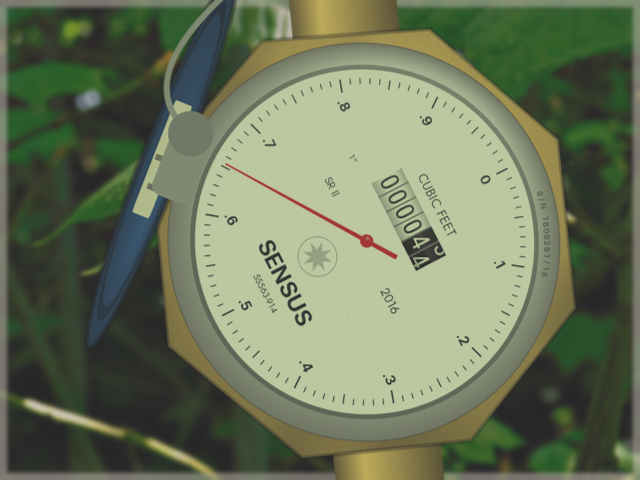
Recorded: 43.65 (ft³)
